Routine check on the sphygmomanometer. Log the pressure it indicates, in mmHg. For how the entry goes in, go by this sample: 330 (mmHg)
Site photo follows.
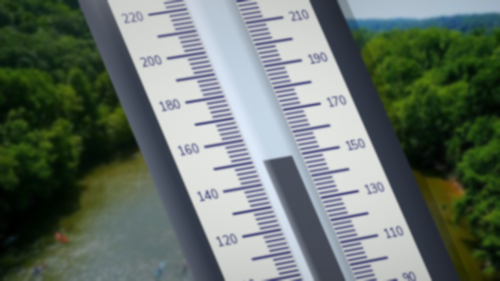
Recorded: 150 (mmHg)
